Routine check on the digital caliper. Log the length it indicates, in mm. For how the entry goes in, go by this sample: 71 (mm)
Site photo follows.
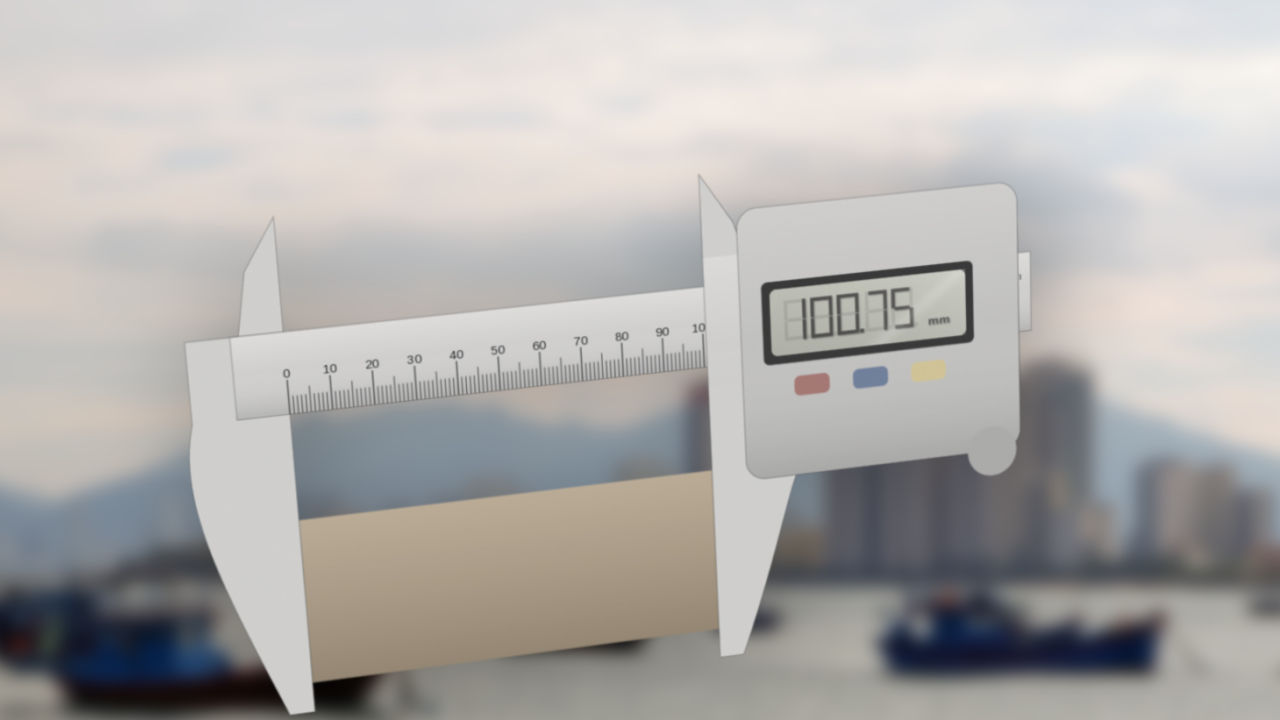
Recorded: 100.75 (mm)
